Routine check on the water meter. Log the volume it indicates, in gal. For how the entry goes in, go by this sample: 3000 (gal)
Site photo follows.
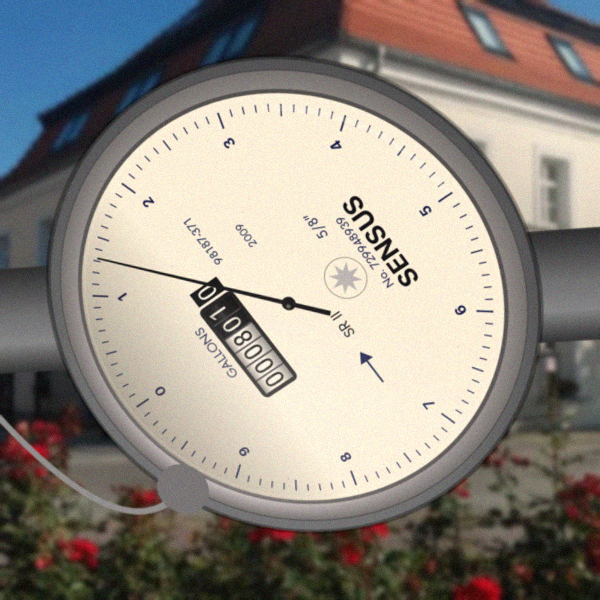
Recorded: 8011.3 (gal)
